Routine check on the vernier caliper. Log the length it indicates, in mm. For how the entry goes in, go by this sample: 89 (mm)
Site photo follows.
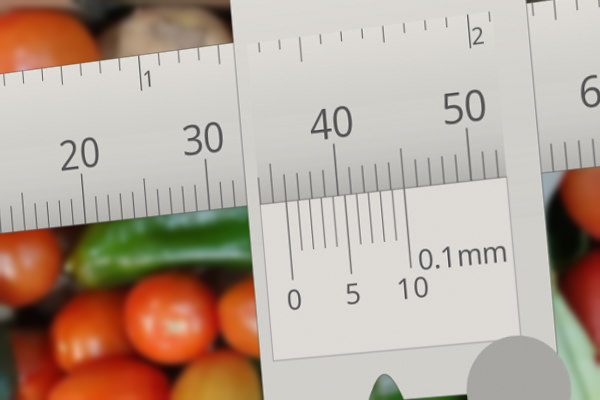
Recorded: 36.0 (mm)
